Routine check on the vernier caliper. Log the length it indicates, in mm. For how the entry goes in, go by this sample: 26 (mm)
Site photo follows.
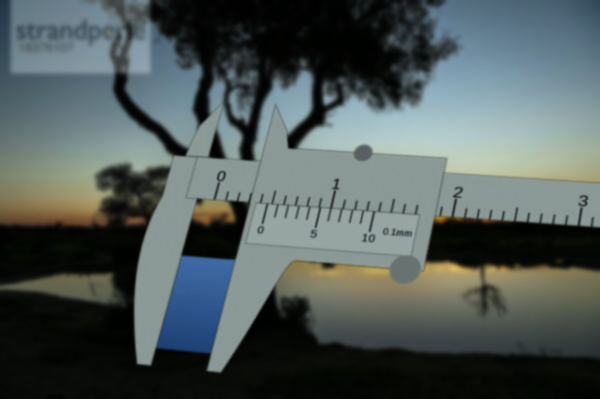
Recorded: 4.6 (mm)
